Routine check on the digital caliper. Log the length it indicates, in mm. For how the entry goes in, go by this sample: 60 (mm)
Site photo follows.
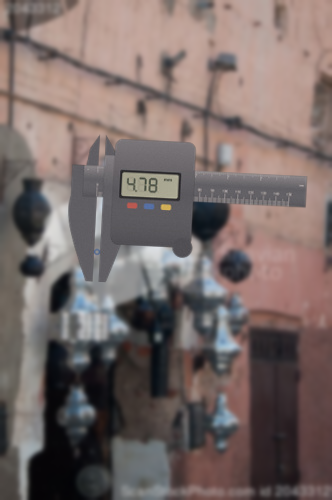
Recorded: 4.78 (mm)
